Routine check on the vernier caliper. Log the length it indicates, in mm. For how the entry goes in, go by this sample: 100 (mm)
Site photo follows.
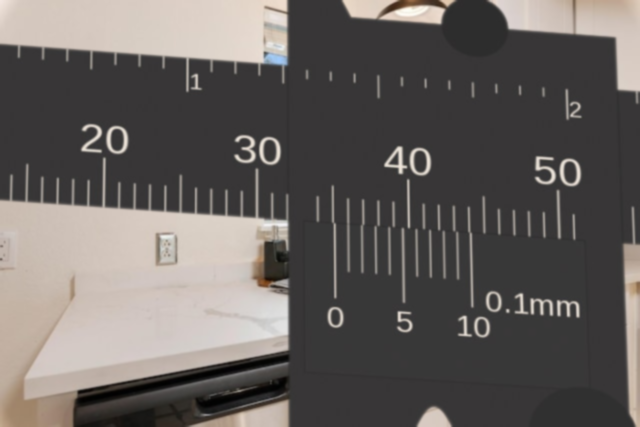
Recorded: 35.1 (mm)
